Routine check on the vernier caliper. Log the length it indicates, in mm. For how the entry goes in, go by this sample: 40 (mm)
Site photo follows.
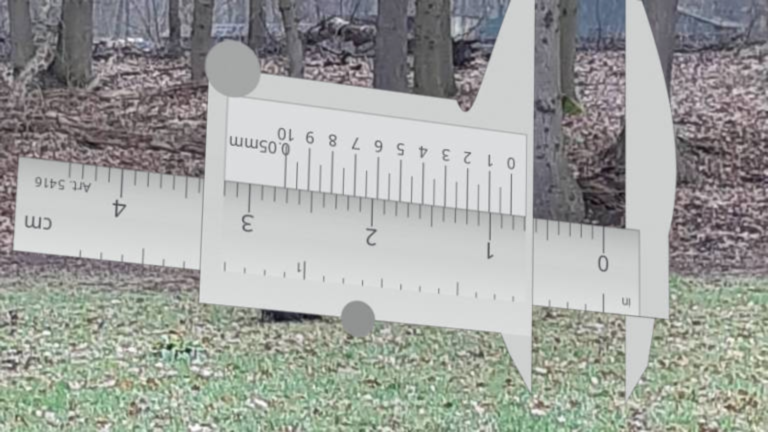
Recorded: 8.2 (mm)
